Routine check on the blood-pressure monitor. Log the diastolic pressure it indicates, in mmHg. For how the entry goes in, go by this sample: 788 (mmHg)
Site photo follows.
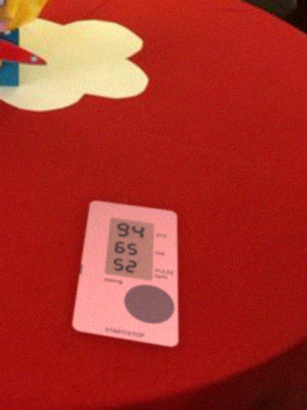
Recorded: 65 (mmHg)
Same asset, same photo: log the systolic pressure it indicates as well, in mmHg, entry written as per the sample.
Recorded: 94 (mmHg)
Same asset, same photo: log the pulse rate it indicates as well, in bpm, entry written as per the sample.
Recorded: 52 (bpm)
